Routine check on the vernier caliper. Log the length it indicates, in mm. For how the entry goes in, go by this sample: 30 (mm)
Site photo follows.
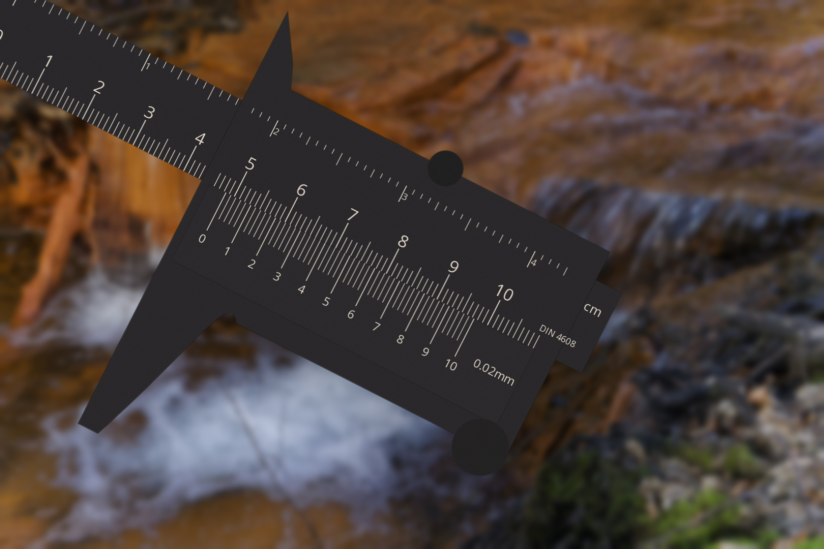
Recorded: 48.4 (mm)
